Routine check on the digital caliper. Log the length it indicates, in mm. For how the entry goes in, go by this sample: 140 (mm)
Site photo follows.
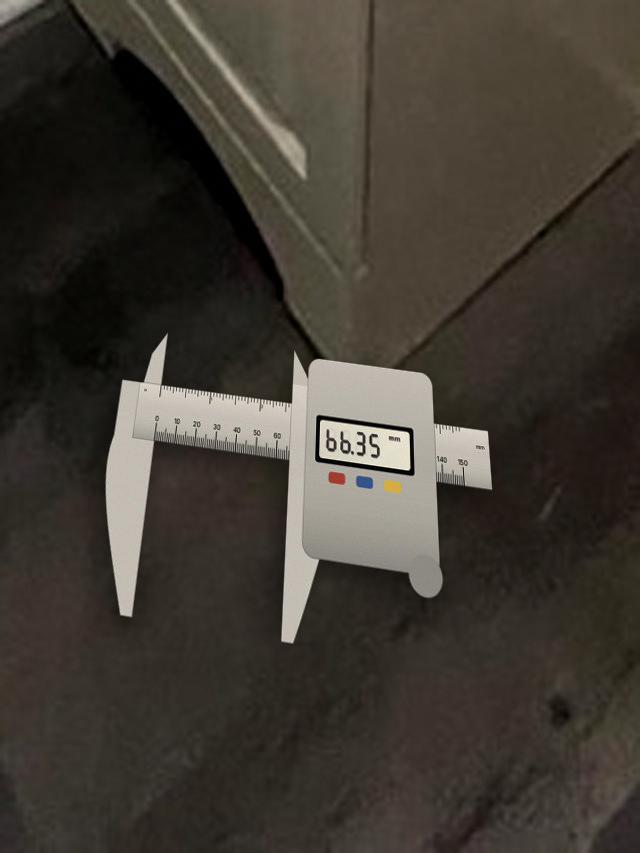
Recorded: 66.35 (mm)
